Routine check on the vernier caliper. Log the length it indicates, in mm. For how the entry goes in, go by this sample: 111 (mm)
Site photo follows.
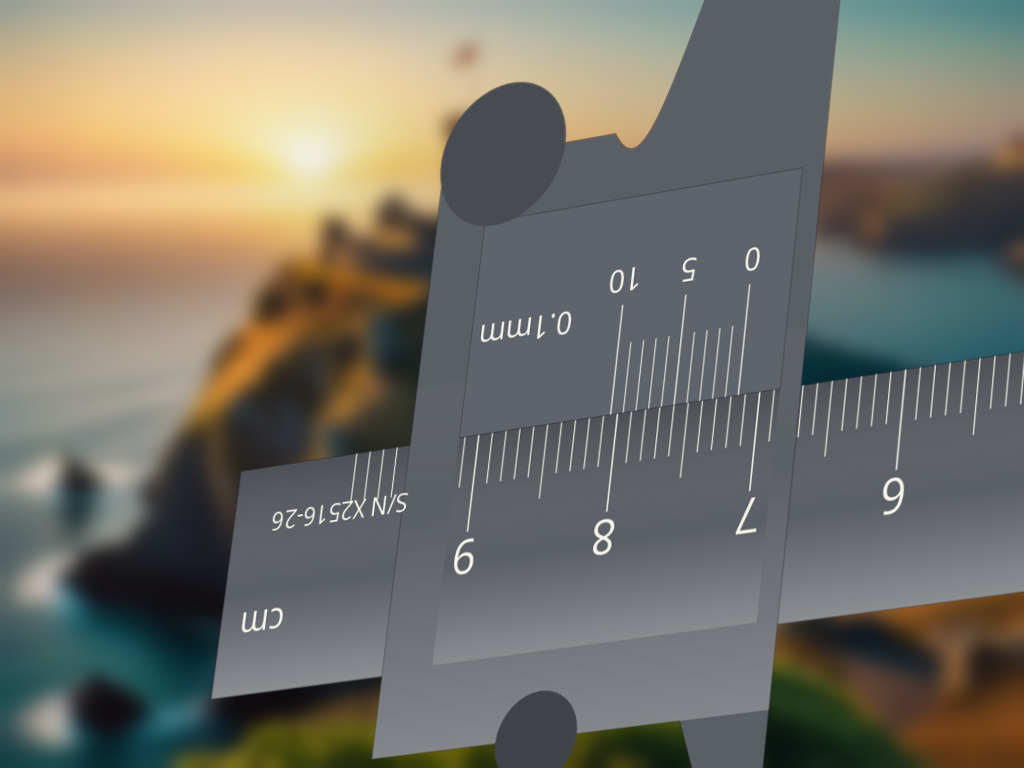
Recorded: 71.5 (mm)
